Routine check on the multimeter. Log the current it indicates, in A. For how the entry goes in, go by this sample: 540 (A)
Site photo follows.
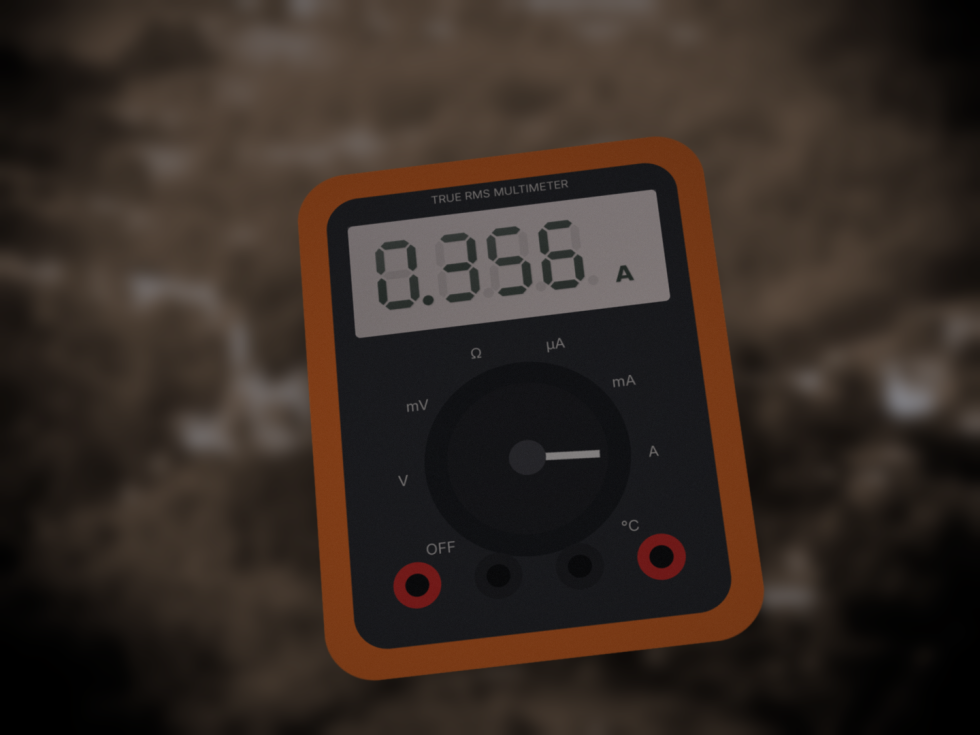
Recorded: 0.356 (A)
